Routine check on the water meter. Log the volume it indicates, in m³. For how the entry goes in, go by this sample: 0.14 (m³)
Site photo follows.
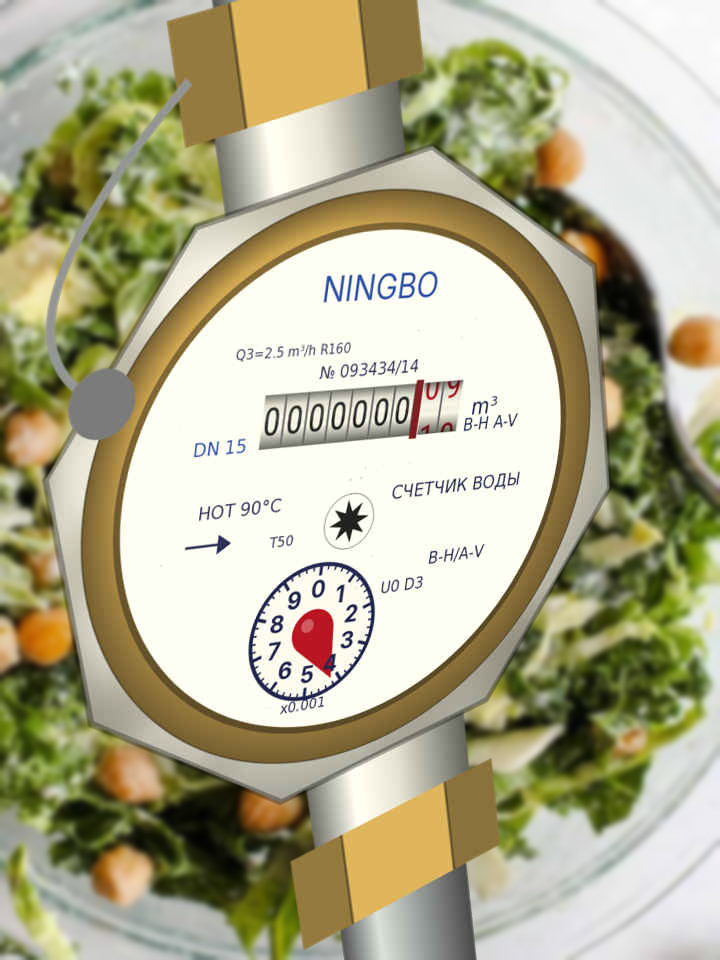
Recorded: 0.094 (m³)
